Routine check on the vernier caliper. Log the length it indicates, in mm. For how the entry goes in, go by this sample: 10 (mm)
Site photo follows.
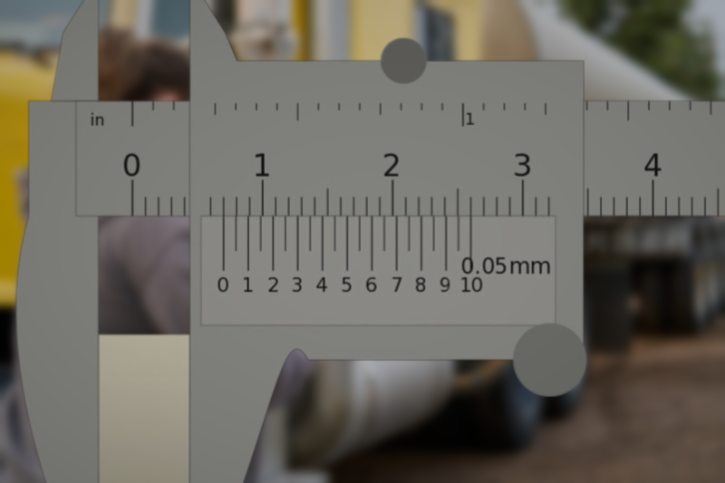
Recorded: 7.0 (mm)
